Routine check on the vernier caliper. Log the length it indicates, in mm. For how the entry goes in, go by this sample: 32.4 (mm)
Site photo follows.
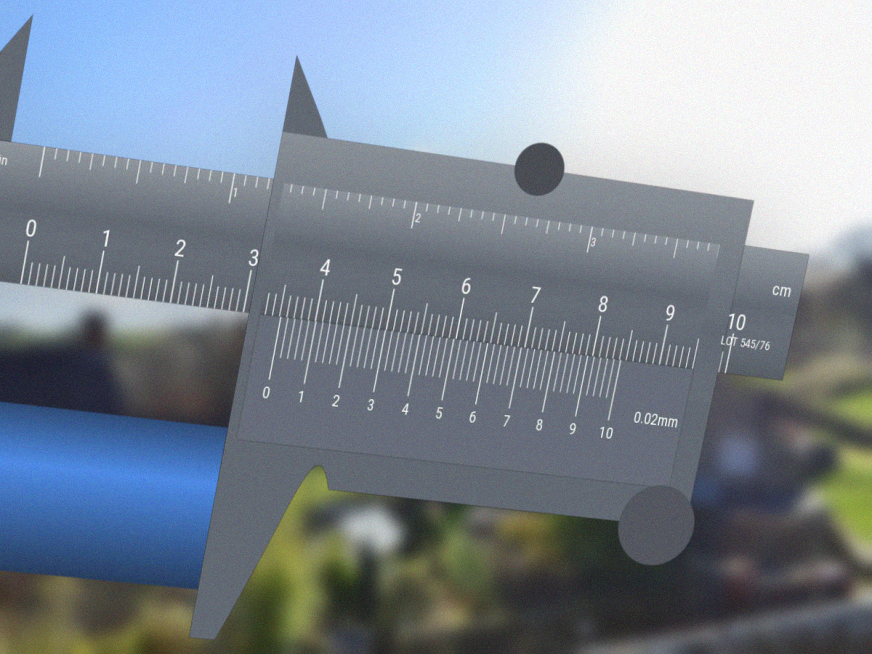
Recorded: 35.2 (mm)
